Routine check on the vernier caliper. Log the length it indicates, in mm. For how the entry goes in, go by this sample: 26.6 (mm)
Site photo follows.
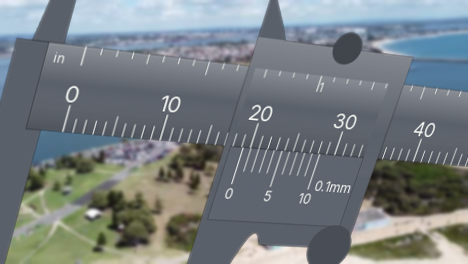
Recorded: 19.2 (mm)
